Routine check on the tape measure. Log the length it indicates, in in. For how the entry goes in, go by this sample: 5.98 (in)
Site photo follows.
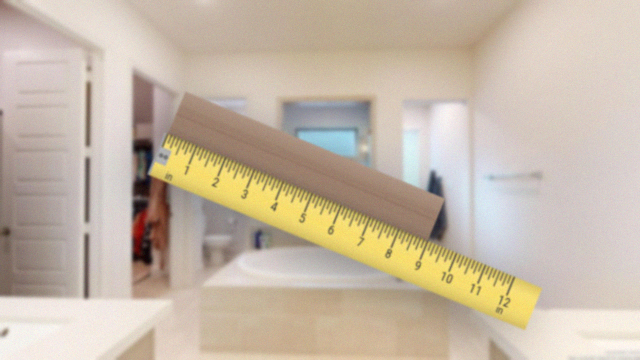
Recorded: 9 (in)
